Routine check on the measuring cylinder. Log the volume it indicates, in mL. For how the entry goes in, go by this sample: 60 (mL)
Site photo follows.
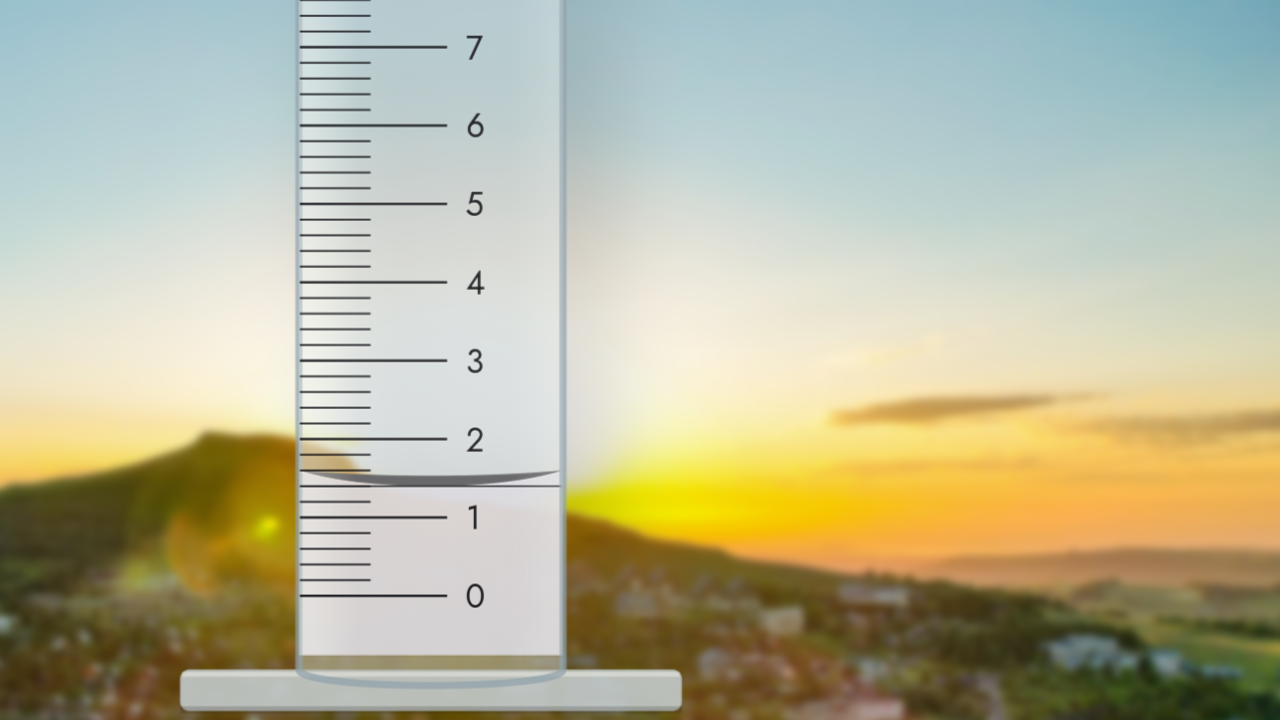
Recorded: 1.4 (mL)
